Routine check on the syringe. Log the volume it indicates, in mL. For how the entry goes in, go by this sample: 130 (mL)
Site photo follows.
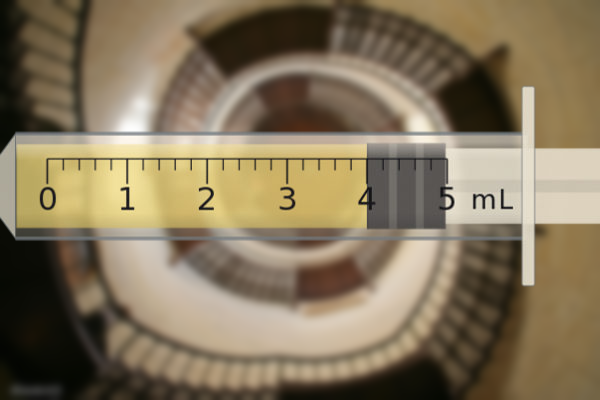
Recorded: 4 (mL)
